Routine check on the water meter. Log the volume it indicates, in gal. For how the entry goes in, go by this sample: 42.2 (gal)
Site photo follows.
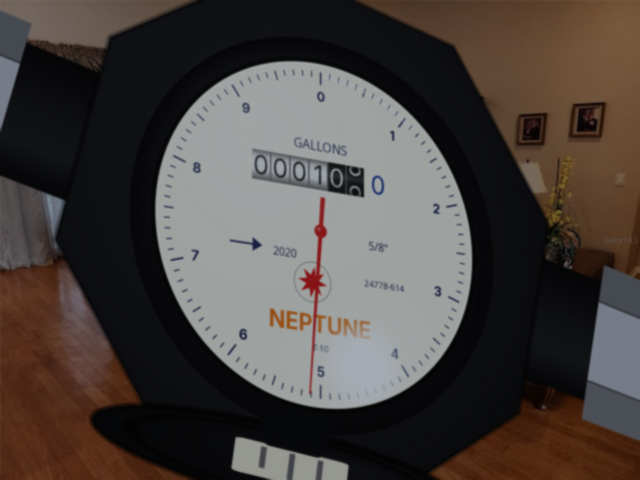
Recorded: 1085.1 (gal)
